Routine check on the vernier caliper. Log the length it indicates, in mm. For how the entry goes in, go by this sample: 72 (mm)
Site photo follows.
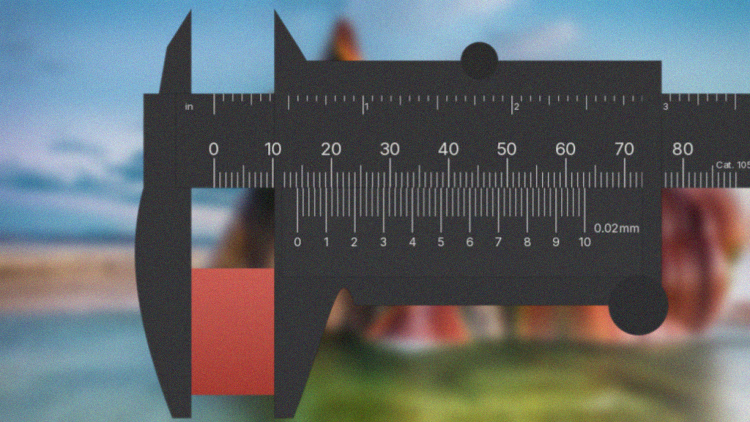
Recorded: 14.2 (mm)
